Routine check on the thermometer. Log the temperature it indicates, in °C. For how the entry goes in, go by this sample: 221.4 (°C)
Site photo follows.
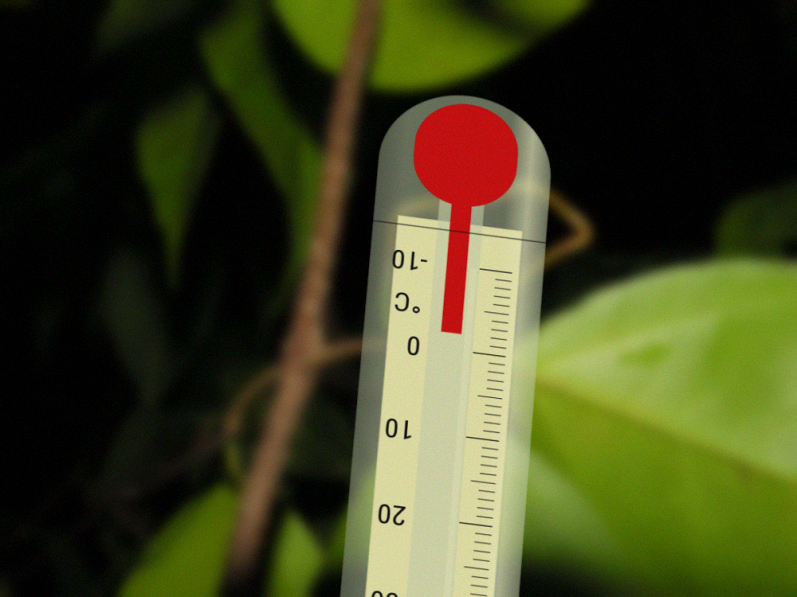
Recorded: -2 (°C)
